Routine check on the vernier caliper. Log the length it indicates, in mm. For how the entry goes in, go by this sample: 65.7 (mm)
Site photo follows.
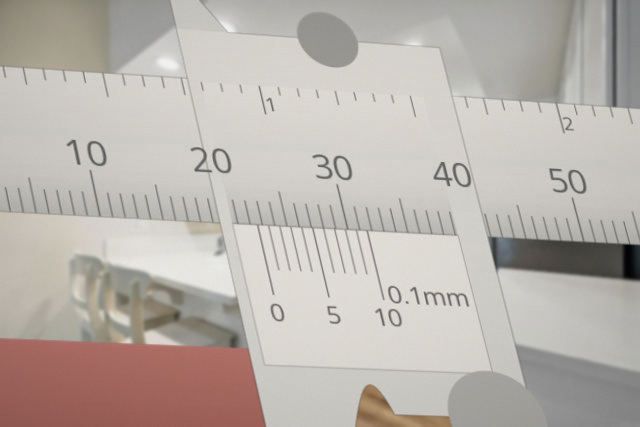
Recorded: 22.6 (mm)
